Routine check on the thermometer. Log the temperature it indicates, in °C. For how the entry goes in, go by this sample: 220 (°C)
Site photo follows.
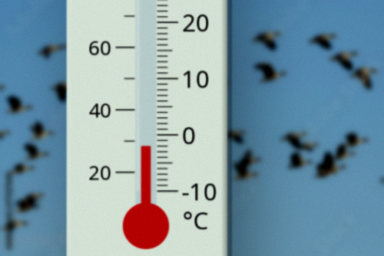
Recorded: -2 (°C)
